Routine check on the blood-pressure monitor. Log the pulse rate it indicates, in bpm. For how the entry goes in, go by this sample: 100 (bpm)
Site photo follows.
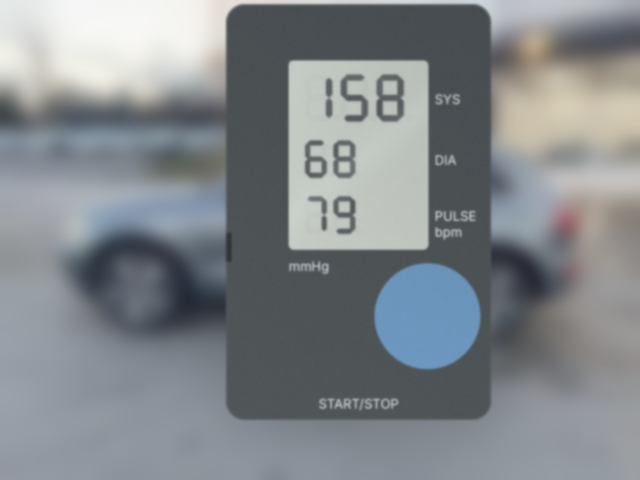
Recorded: 79 (bpm)
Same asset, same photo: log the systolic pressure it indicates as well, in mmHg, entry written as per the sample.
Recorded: 158 (mmHg)
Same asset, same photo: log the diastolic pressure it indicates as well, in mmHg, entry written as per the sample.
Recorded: 68 (mmHg)
